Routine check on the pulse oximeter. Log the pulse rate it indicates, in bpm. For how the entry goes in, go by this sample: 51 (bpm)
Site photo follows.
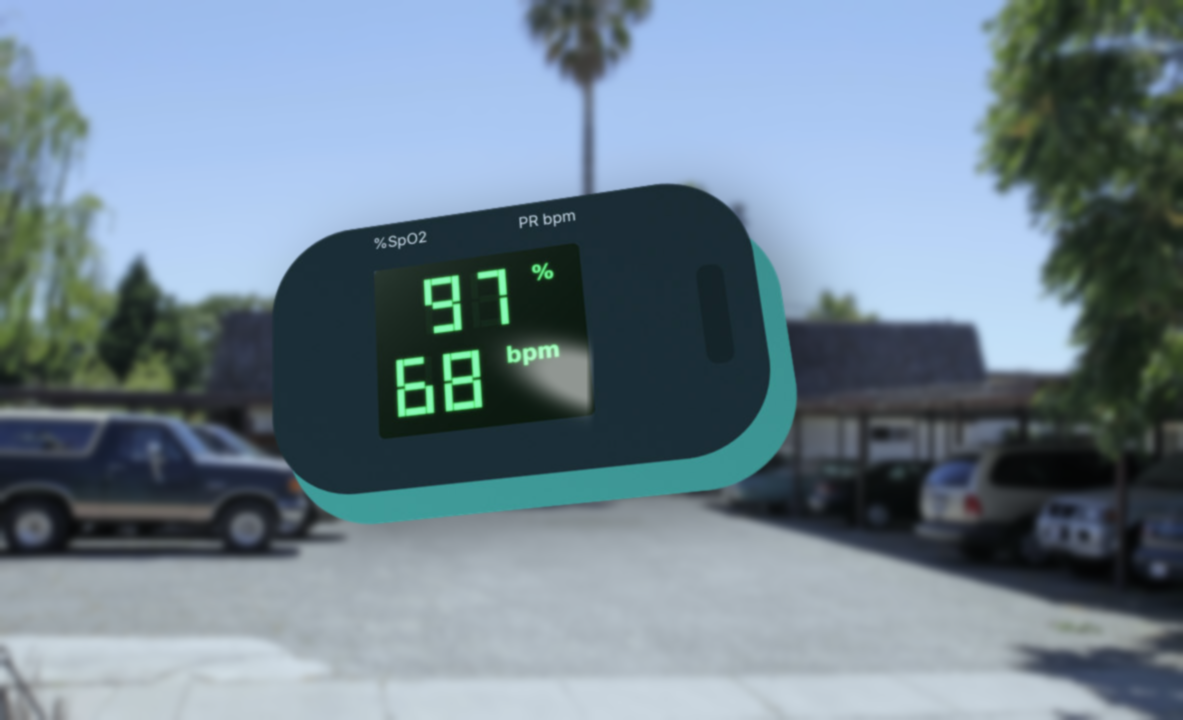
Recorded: 68 (bpm)
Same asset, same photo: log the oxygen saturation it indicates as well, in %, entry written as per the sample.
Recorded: 97 (%)
